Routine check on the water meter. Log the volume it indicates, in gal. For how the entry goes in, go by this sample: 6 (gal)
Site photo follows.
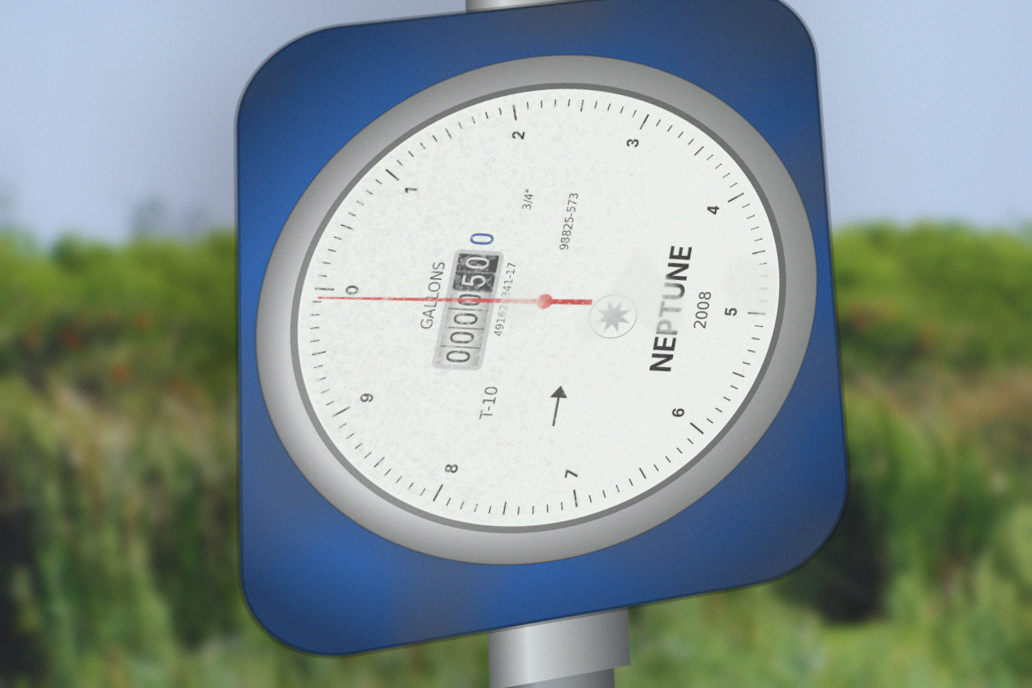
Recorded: 499.9 (gal)
